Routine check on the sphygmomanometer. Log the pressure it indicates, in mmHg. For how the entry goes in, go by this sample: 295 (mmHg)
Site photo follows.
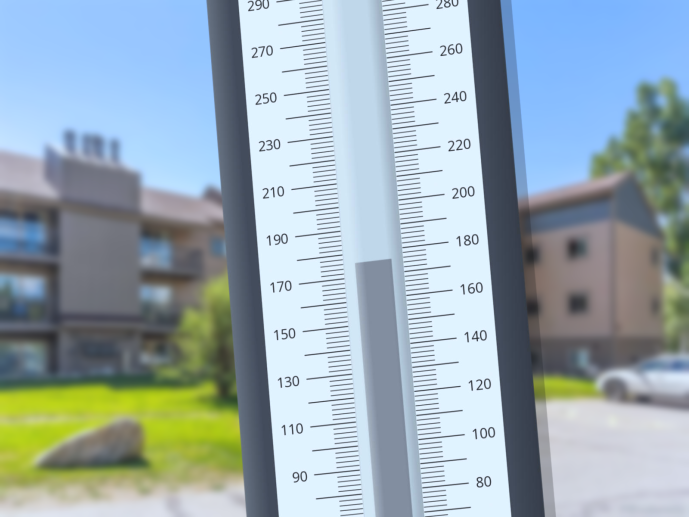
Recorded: 176 (mmHg)
